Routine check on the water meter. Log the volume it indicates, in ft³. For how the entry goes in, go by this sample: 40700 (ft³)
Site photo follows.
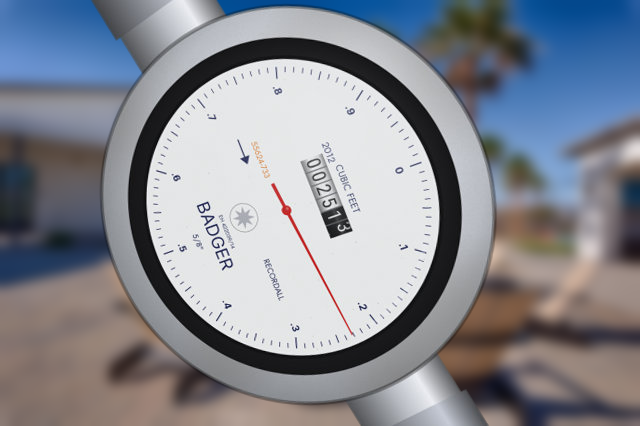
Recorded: 2513.23 (ft³)
